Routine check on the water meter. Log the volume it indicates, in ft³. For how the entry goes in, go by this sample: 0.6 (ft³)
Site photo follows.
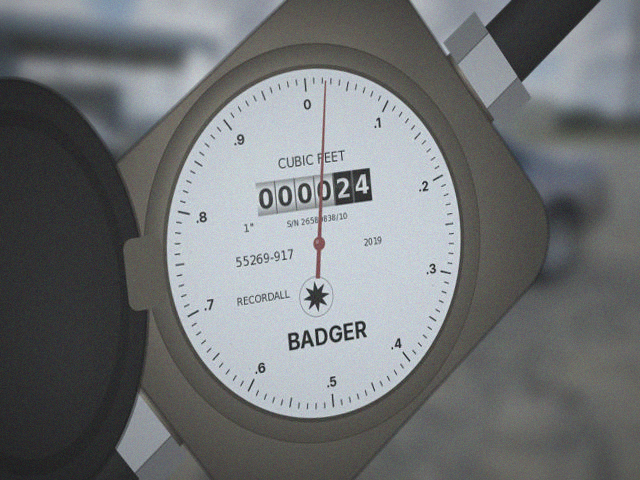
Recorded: 24.02 (ft³)
